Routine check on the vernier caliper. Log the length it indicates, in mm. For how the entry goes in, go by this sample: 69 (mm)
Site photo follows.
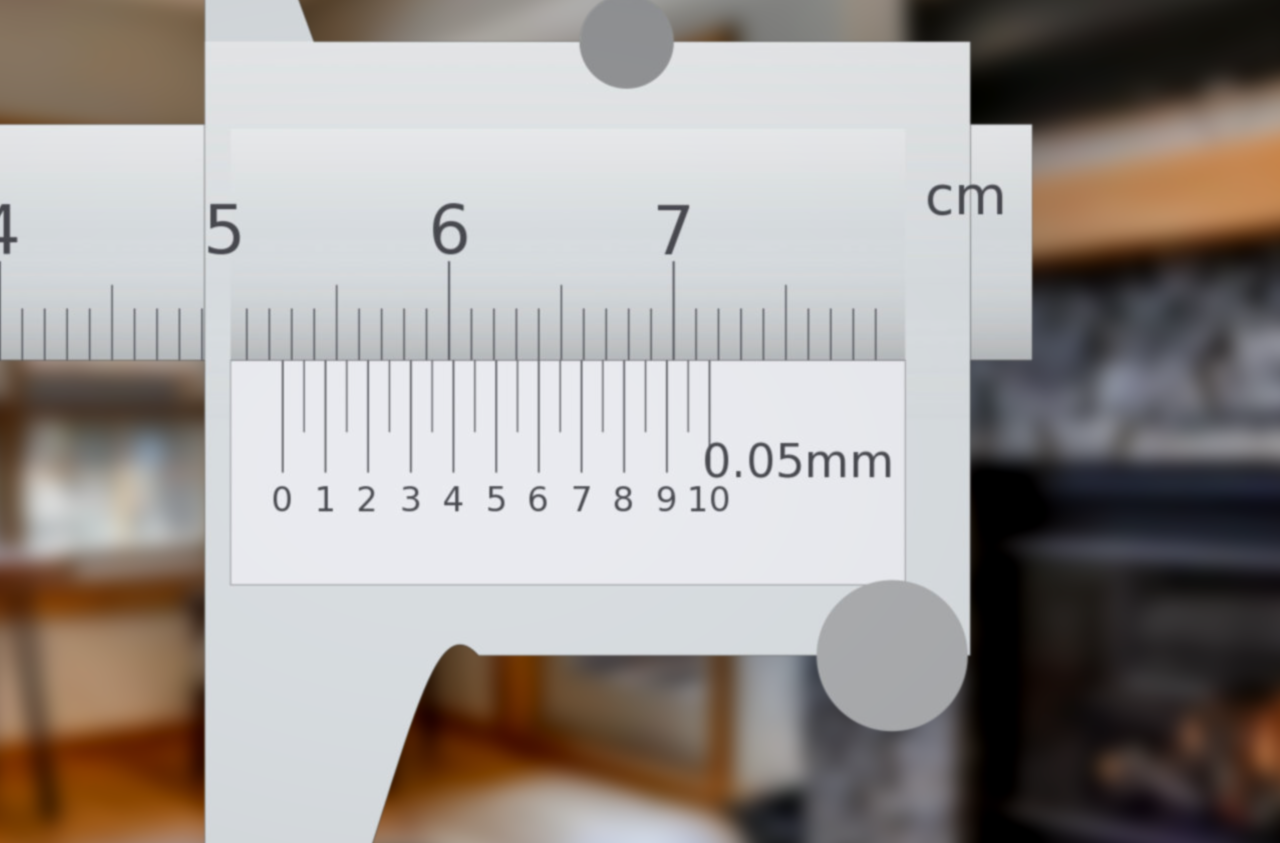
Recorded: 52.6 (mm)
